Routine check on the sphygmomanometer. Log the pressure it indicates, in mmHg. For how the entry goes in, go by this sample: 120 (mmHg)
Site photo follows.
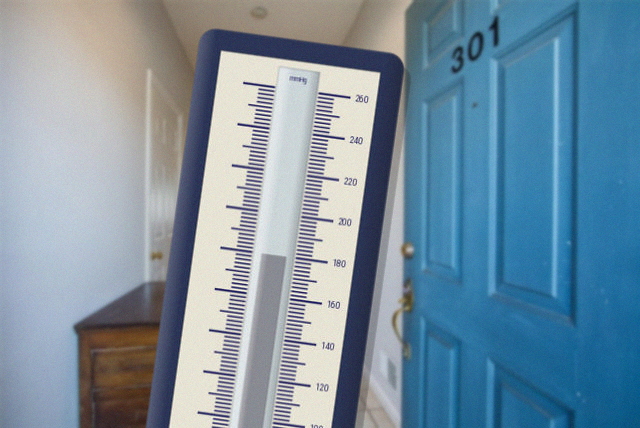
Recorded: 180 (mmHg)
